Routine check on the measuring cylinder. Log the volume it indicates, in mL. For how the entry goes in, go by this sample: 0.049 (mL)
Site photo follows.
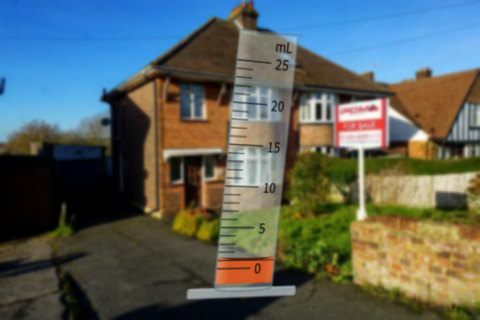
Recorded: 1 (mL)
